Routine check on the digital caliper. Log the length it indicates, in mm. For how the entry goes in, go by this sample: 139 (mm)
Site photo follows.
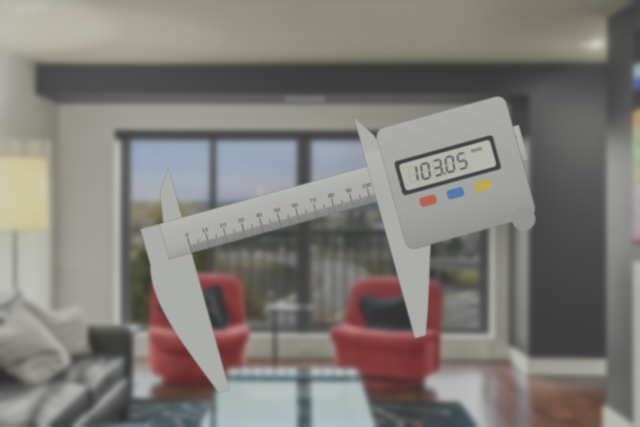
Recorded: 103.05 (mm)
